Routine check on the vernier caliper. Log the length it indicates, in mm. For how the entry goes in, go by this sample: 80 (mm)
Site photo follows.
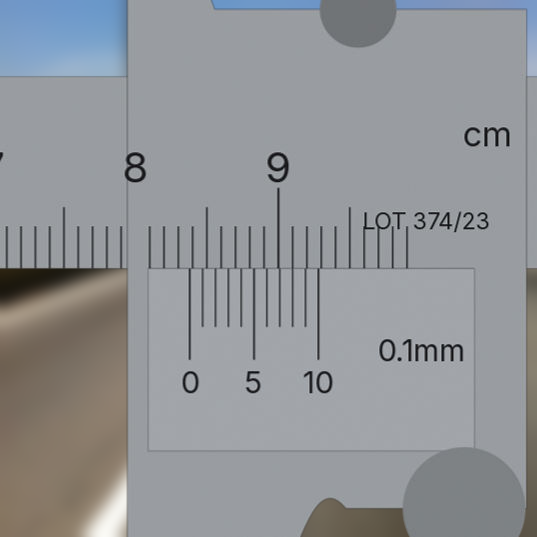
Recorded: 83.8 (mm)
